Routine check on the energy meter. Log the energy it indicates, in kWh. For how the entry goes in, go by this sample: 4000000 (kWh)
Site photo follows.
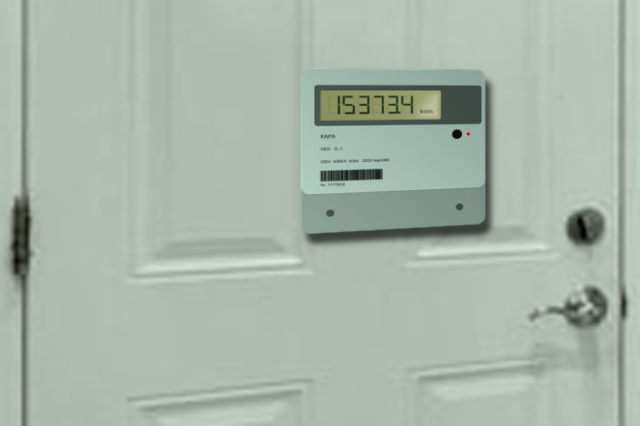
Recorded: 15373.4 (kWh)
